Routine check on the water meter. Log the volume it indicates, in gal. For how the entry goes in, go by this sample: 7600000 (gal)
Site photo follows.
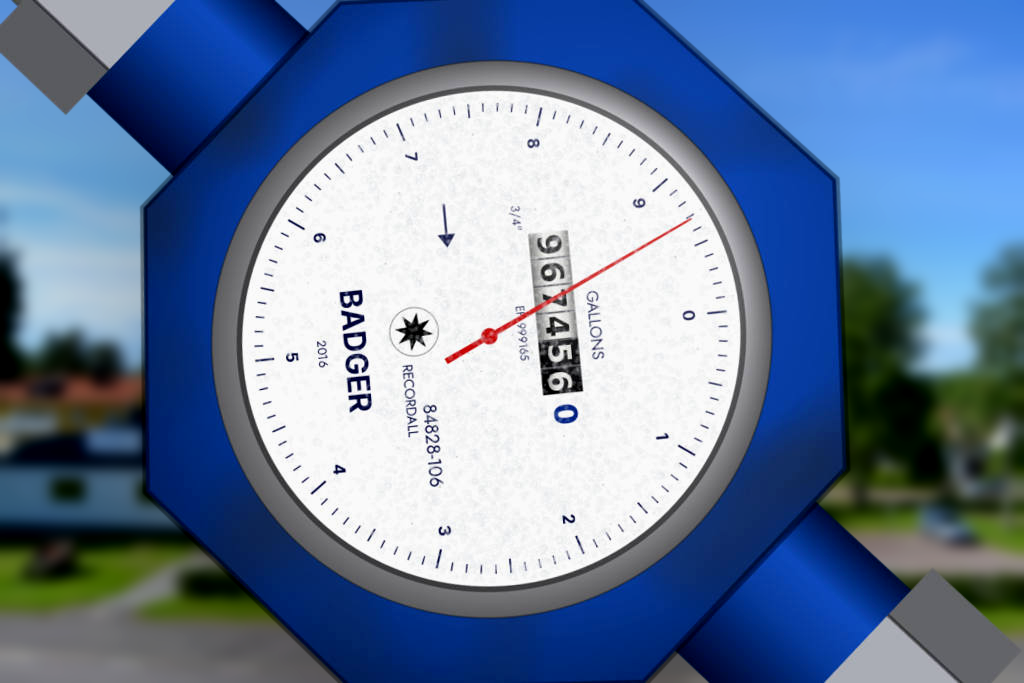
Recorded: 9674559.3 (gal)
